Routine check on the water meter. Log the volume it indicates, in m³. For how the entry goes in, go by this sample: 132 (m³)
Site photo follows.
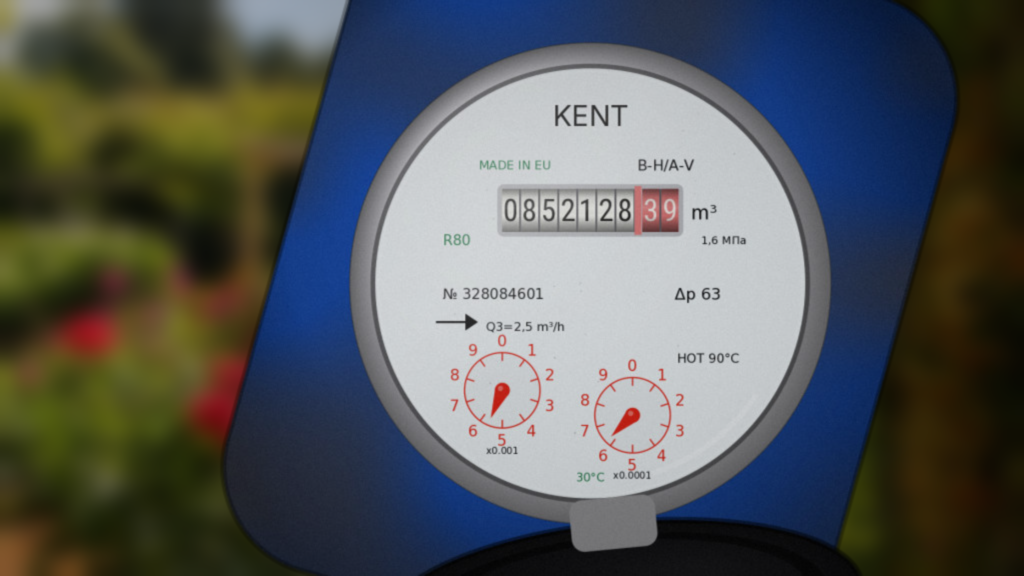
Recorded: 852128.3956 (m³)
